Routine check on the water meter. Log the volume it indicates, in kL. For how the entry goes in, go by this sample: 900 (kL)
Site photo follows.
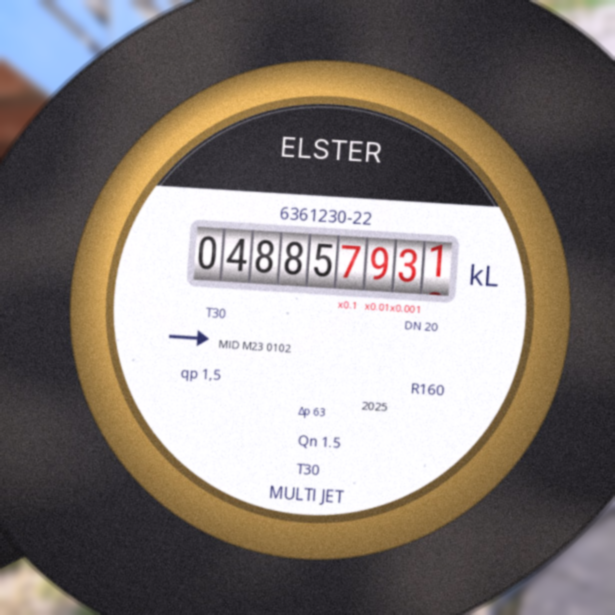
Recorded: 4885.7931 (kL)
